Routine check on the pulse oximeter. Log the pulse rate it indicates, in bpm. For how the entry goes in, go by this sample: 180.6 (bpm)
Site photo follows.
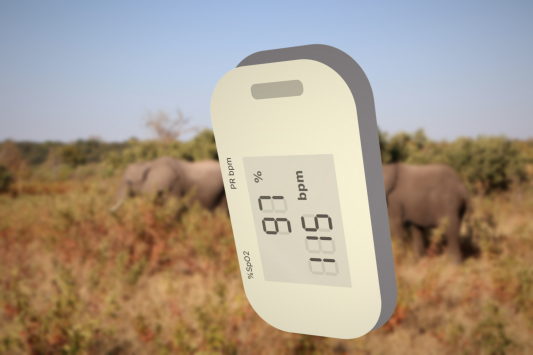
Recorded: 115 (bpm)
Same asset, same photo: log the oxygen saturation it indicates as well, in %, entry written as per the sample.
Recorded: 97 (%)
